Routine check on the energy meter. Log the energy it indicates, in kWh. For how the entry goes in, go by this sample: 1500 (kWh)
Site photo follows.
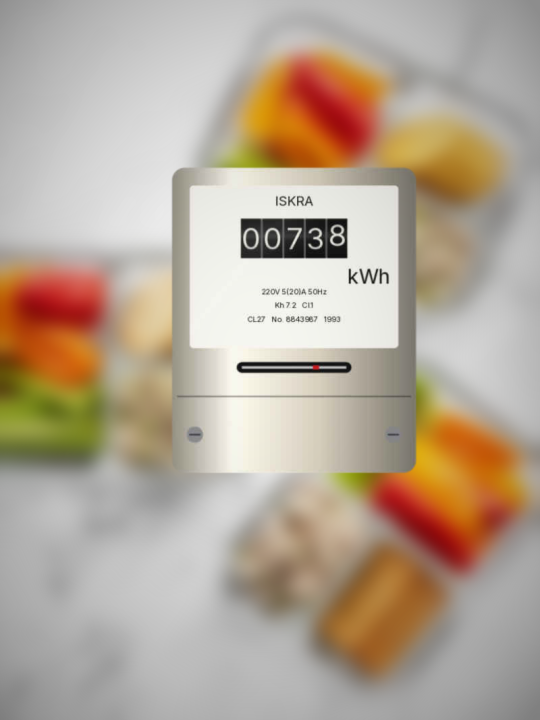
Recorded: 738 (kWh)
